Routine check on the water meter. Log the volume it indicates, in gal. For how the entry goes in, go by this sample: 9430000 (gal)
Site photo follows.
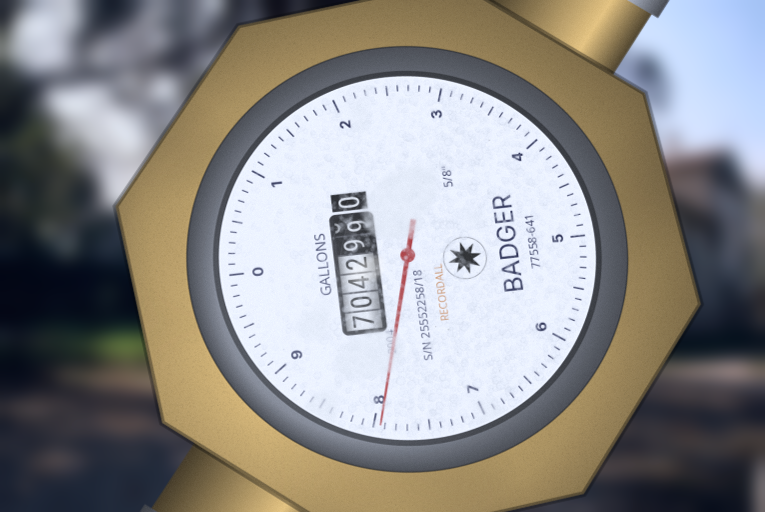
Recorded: 7042987.9 (gal)
